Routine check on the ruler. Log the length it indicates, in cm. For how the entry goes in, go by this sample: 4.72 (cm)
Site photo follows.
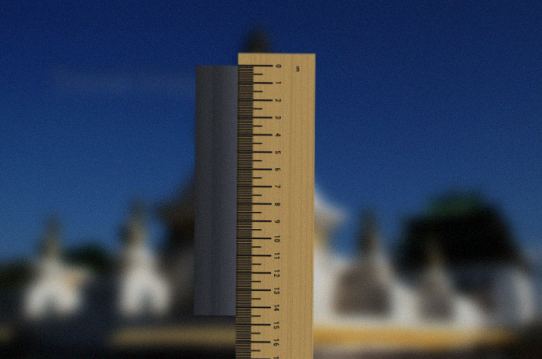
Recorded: 14.5 (cm)
